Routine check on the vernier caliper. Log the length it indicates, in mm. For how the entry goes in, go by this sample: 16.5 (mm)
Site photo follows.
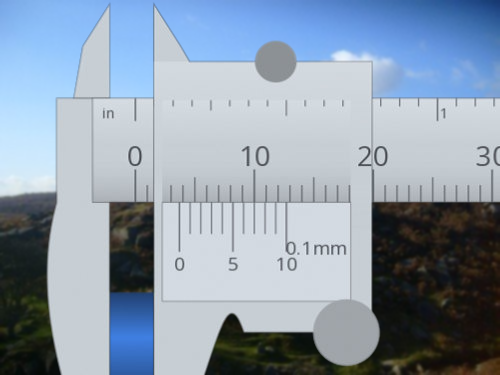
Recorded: 3.7 (mm)
